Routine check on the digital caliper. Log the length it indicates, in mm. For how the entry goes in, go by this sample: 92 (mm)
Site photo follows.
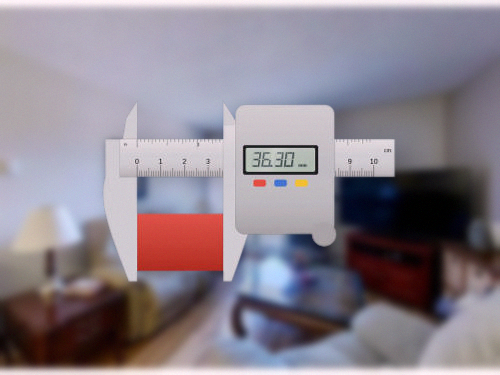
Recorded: 36.30 (mm)
